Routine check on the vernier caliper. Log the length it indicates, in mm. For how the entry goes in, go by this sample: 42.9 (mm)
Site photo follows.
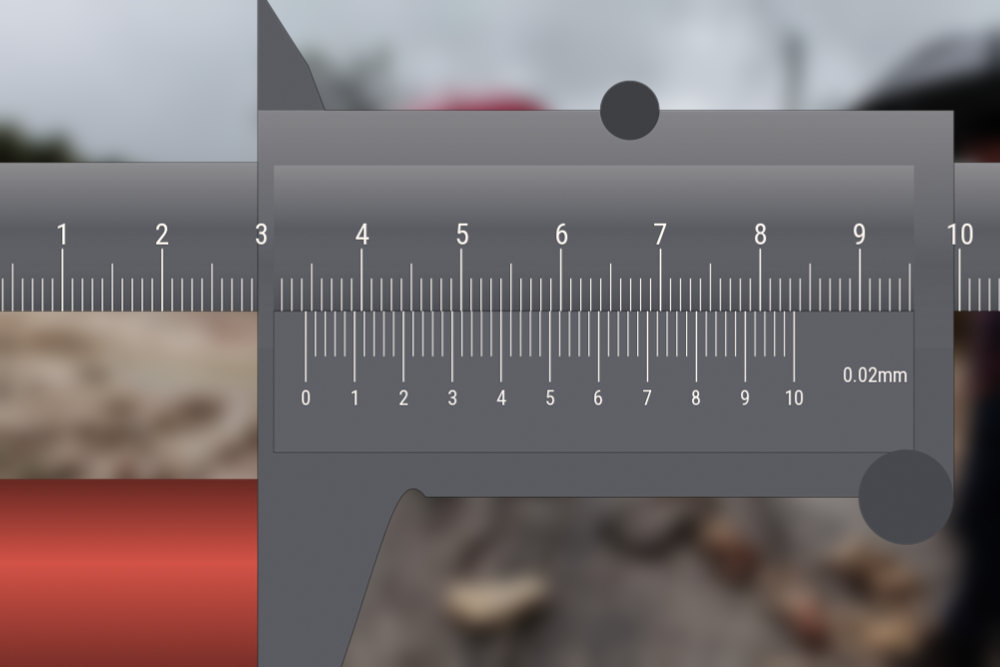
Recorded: 34.4 (mm)
